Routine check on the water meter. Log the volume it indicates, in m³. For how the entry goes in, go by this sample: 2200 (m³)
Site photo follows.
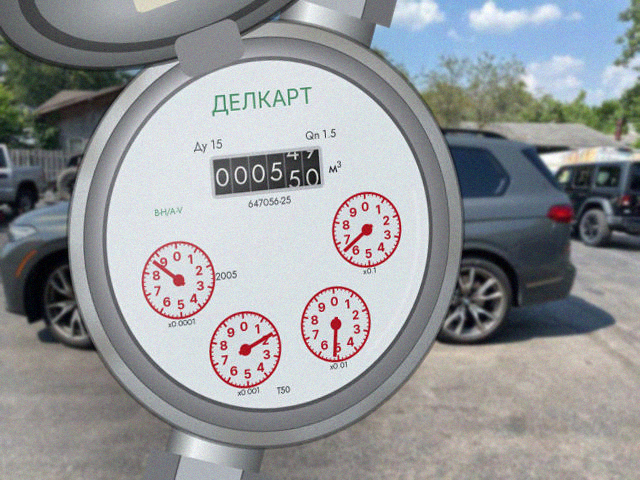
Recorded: 549.6518 (m³)
